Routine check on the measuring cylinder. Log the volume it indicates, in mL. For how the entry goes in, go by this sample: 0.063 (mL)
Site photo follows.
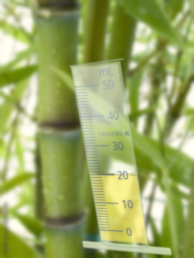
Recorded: 20 (mL)
